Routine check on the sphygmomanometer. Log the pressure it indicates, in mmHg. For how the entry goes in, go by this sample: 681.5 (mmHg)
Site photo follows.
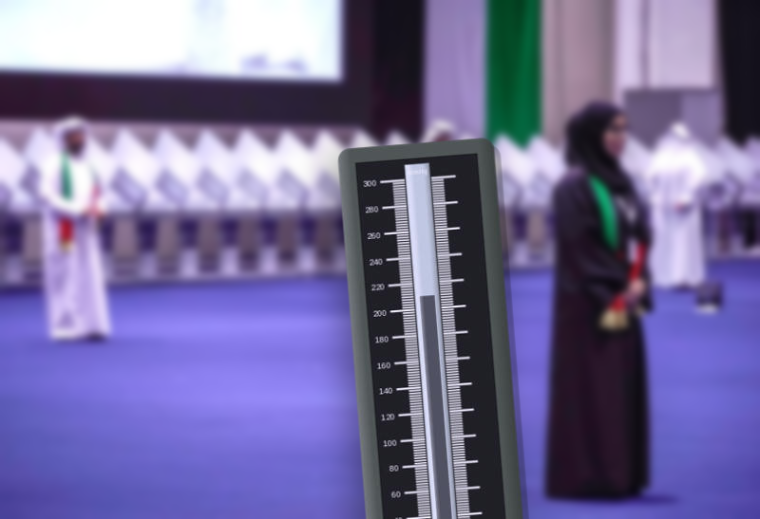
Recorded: 210 (mmHg)
